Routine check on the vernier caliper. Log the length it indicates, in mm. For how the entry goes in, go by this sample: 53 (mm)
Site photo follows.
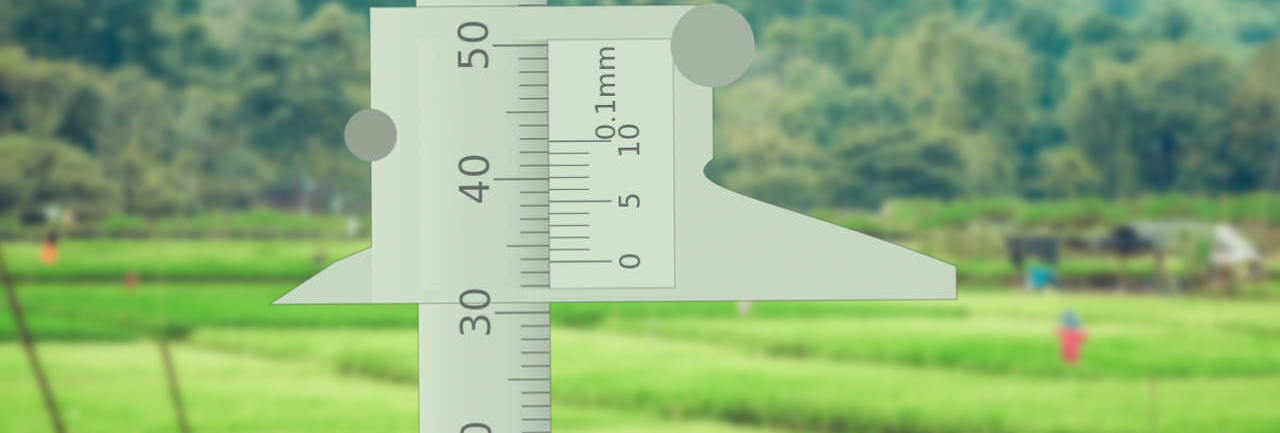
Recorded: 33.8 (mm)
